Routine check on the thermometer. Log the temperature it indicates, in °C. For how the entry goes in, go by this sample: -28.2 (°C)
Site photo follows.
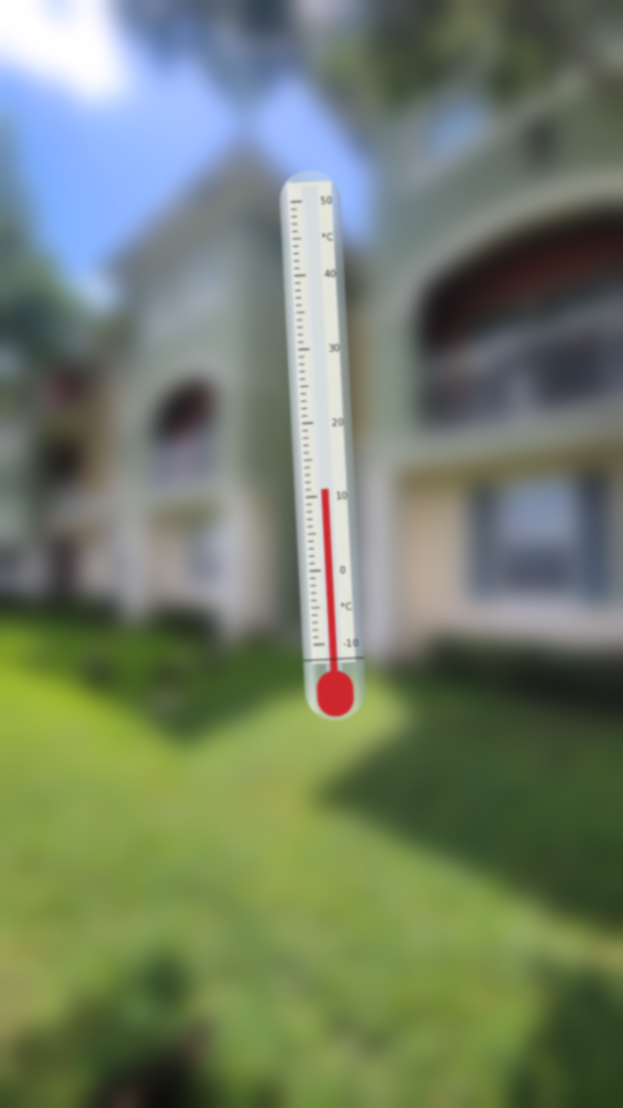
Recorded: 11 (°C)
